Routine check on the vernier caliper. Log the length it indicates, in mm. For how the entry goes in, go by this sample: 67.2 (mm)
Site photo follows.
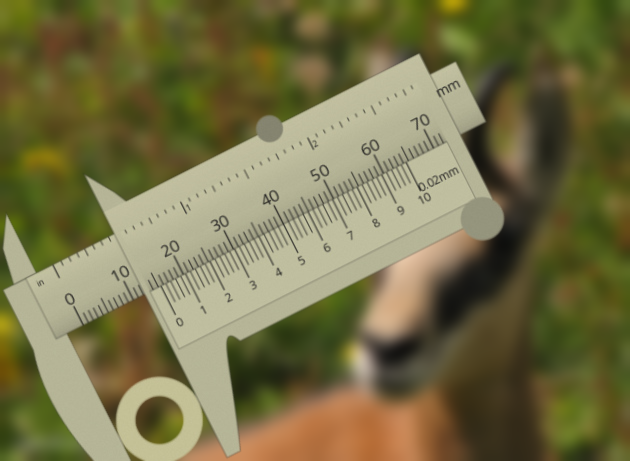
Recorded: 15.5 (mm)
